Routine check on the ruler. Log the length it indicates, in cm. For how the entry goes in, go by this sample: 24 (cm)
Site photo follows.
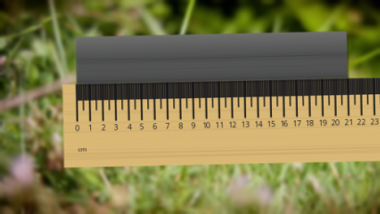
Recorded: 21 (cm)
